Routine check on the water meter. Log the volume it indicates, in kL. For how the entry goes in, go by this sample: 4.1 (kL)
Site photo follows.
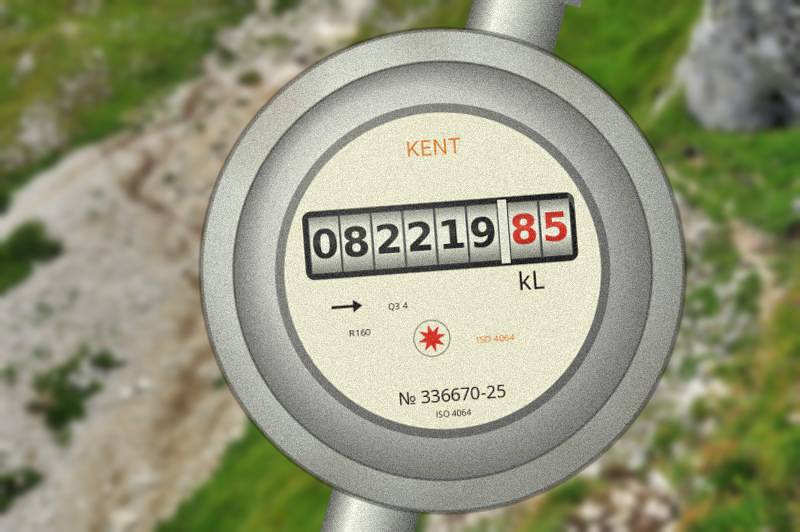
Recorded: 82219.85 (kL)
